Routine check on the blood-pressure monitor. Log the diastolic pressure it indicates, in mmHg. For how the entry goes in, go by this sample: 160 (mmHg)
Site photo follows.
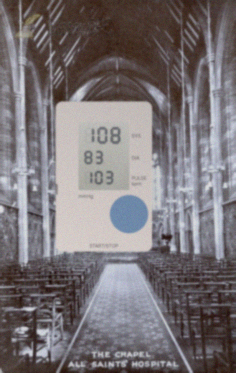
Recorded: 83 (mmHg)
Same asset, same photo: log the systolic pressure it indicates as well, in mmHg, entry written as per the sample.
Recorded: 108 (mmHg)
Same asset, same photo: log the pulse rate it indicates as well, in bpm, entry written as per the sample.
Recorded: 103 (bpm)
